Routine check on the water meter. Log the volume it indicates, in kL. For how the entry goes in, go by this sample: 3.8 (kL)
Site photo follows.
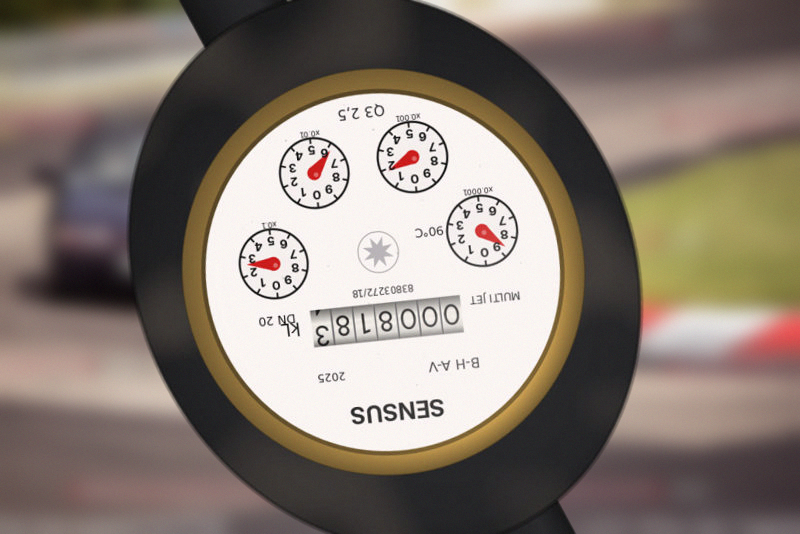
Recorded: 8183.2618 (kL)
